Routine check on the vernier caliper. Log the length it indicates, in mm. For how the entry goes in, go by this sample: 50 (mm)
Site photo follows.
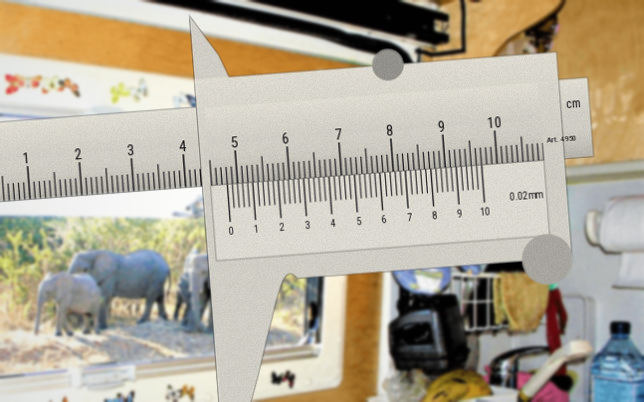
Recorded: 48.0 (mm)
